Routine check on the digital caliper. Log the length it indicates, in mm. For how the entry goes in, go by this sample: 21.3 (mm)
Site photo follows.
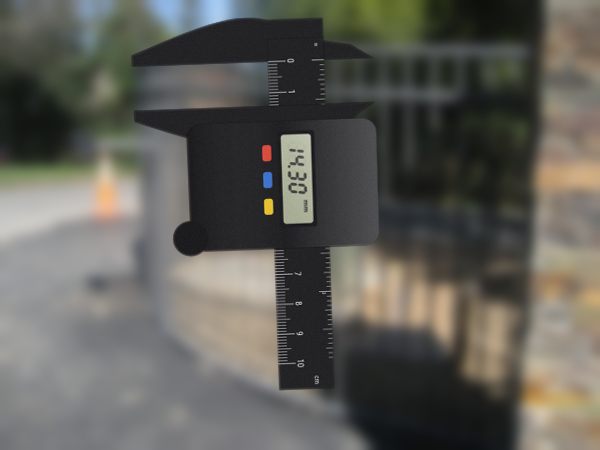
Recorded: 14.30 (mm)
